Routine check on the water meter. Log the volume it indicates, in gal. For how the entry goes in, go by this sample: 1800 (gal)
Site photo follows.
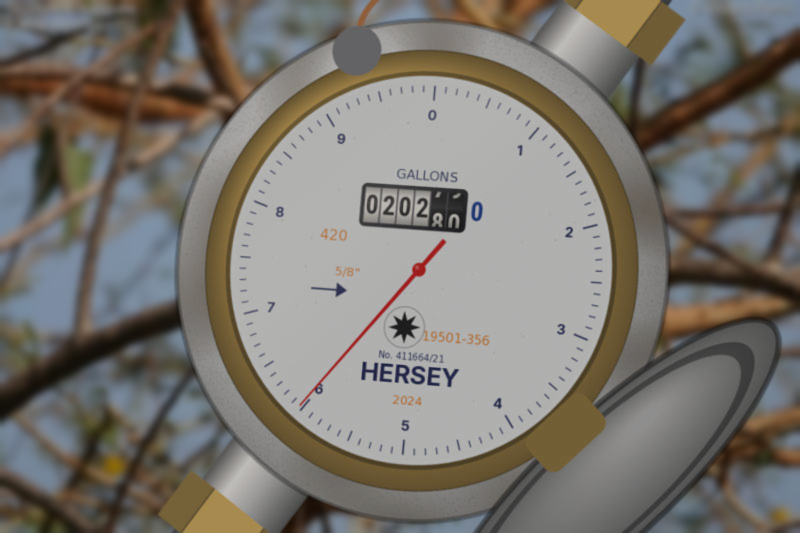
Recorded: 202796.0 (gal)
